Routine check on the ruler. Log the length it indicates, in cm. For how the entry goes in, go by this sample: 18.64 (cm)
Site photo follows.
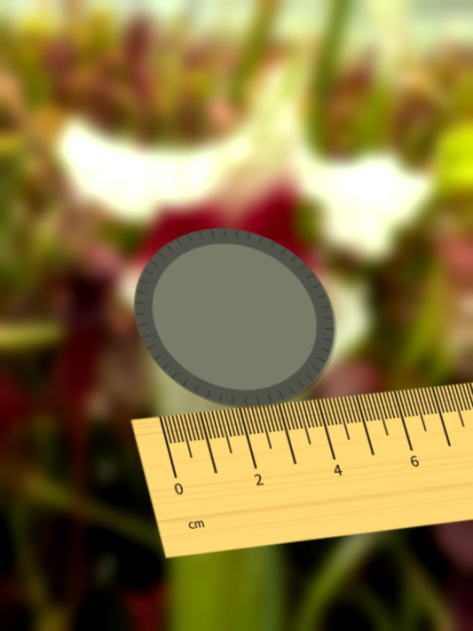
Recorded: 5 (cm)
